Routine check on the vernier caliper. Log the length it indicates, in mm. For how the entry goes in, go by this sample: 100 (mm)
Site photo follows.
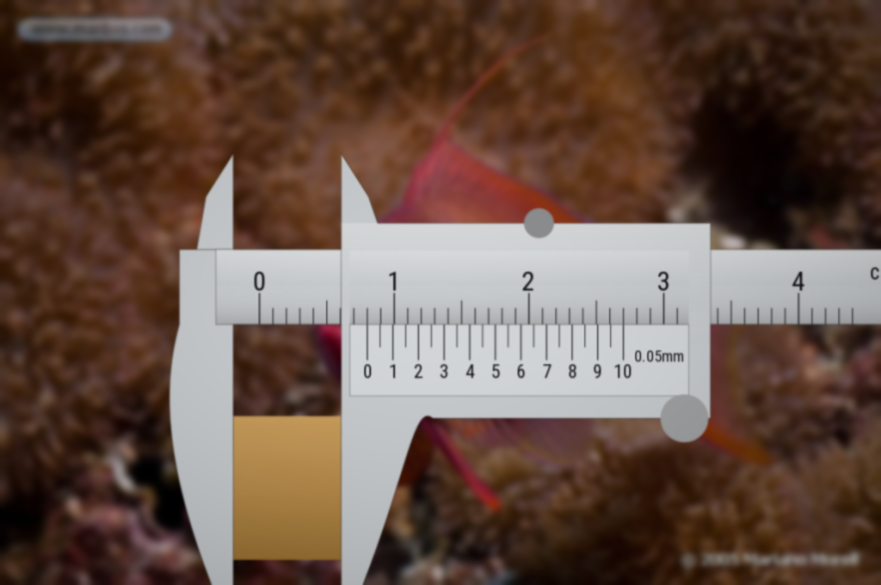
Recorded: 8.0 (mm)
